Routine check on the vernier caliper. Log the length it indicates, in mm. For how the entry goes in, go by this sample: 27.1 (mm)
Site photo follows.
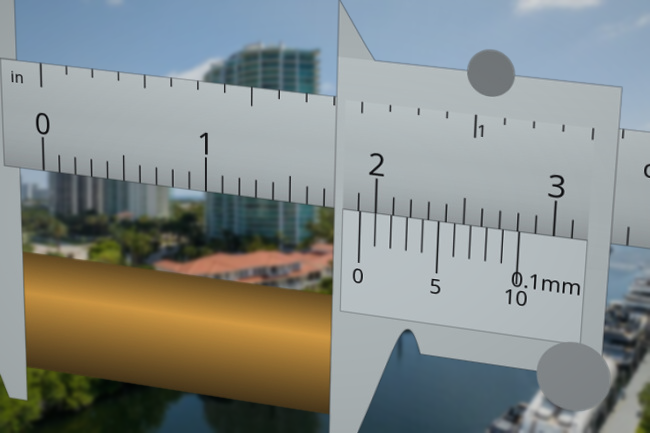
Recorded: 19.1 (mm)
